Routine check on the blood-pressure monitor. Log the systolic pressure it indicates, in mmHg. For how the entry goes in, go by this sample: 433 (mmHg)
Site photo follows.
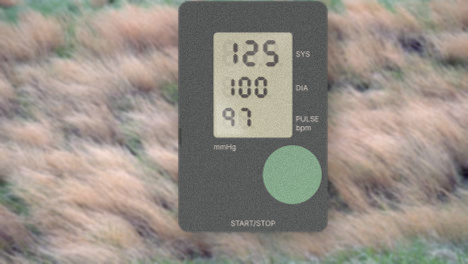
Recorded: 125 (mmHg)
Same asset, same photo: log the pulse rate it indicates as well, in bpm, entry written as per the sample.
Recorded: 97 (bpm)
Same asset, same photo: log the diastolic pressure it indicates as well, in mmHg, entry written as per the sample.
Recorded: 100 (mmHg)
